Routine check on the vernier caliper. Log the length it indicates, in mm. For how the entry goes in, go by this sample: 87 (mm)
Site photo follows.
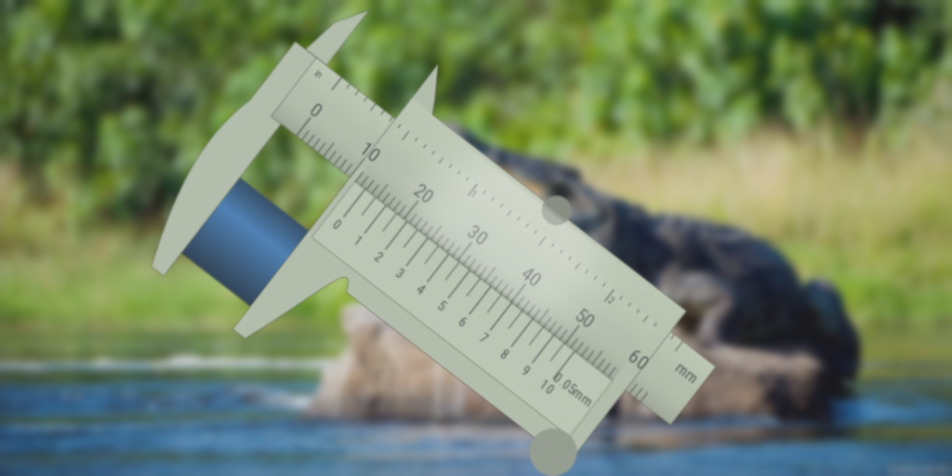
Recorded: 12.8 (mm)
